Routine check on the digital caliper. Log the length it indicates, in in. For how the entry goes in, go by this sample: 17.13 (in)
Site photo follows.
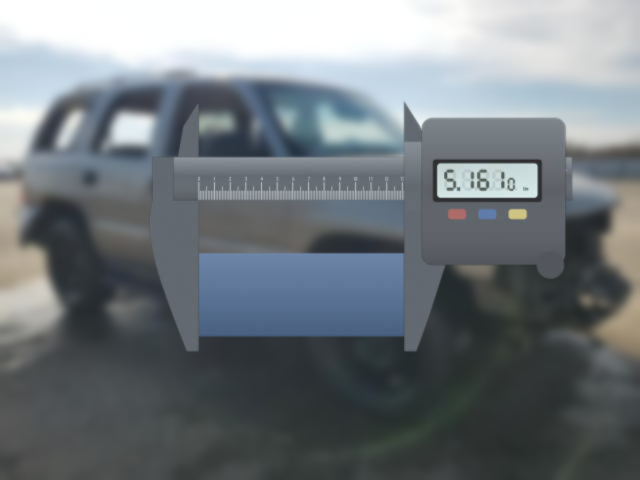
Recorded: 5.1610 (in)
